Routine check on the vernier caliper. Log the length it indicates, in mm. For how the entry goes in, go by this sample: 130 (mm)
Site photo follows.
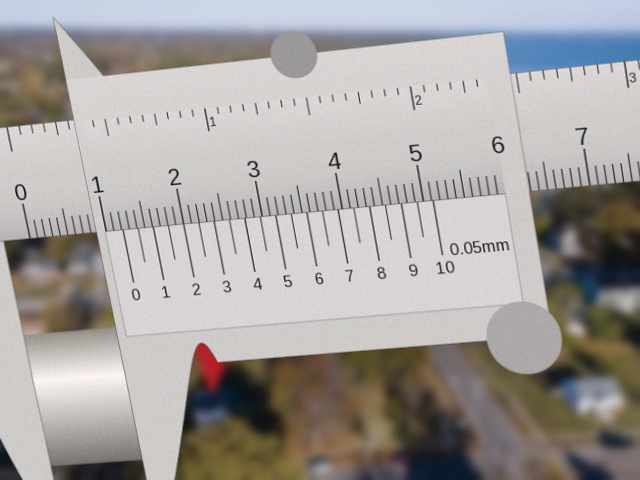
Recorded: 12.2 (mm)
